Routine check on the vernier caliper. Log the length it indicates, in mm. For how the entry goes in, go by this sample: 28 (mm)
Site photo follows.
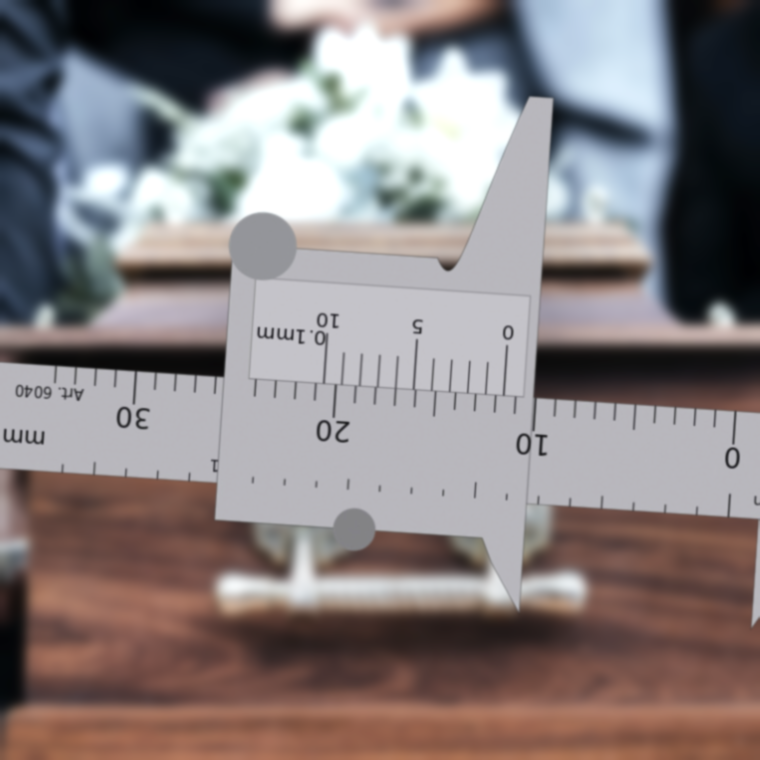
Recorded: 11.6 (mm)
